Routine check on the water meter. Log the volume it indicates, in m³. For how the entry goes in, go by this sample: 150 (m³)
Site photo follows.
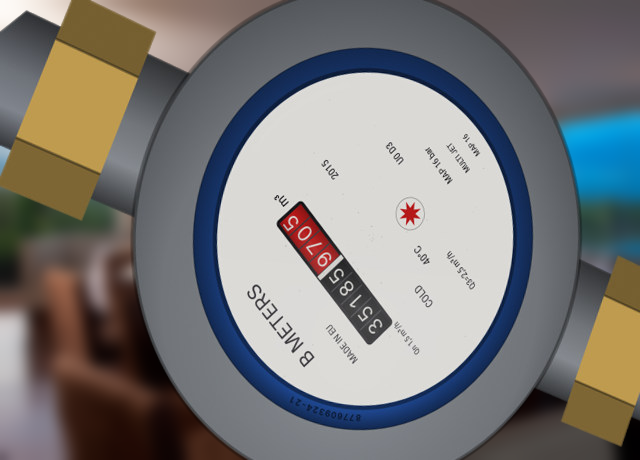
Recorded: 35185.9705 (m³)
